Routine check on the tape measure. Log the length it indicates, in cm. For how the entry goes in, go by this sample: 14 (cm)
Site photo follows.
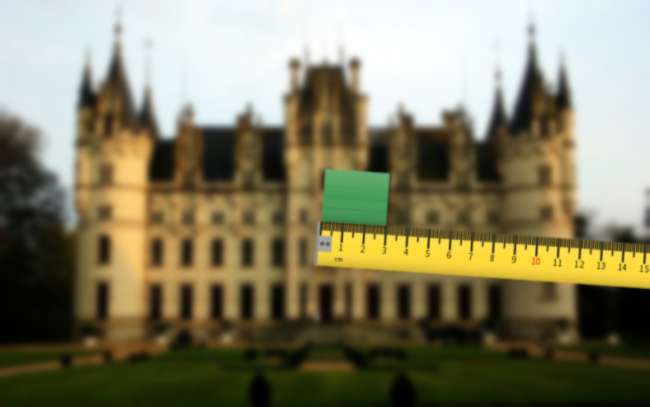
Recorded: 3 (cm)
